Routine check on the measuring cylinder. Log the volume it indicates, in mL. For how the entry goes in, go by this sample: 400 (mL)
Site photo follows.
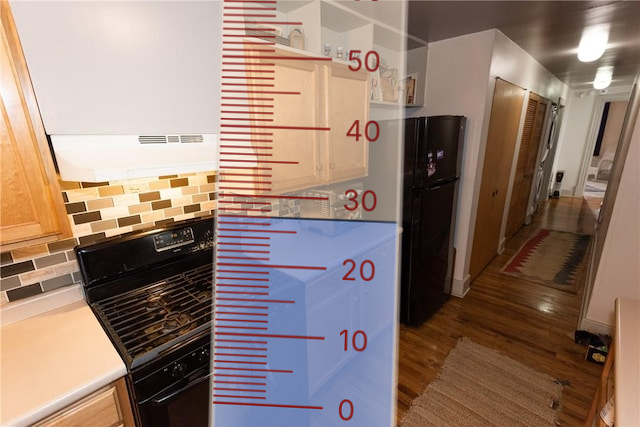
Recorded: 27 (mL)
